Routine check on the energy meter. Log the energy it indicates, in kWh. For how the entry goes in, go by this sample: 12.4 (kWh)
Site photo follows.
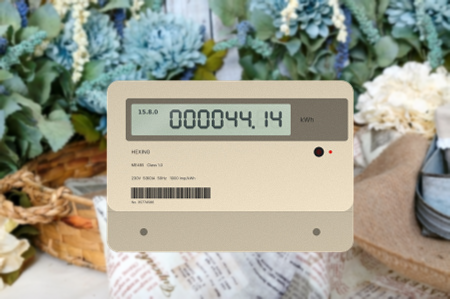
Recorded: 44.14 (kWh)
